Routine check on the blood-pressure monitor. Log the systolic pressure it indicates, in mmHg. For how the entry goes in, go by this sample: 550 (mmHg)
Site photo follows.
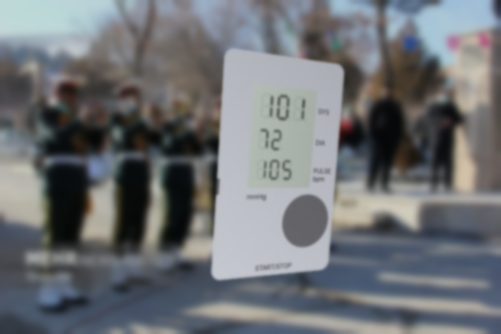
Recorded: 101 (mmHg)
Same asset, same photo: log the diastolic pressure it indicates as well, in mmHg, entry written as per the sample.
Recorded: 72 (mmHg)
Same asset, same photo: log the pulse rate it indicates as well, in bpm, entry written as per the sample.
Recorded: 105 (bpm)
